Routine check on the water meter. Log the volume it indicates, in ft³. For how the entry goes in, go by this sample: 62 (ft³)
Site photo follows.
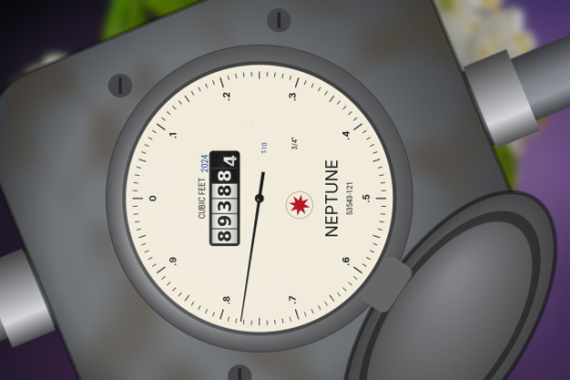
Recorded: 893883.77 (ft³)
